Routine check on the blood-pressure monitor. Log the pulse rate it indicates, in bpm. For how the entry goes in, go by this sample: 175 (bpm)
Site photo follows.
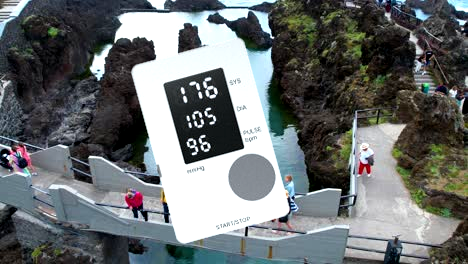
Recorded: 96 (bpm)
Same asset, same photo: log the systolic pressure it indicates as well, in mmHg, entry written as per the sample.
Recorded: 176 (mmHg)
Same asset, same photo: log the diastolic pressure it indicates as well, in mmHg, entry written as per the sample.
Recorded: 105 (mmHg)
